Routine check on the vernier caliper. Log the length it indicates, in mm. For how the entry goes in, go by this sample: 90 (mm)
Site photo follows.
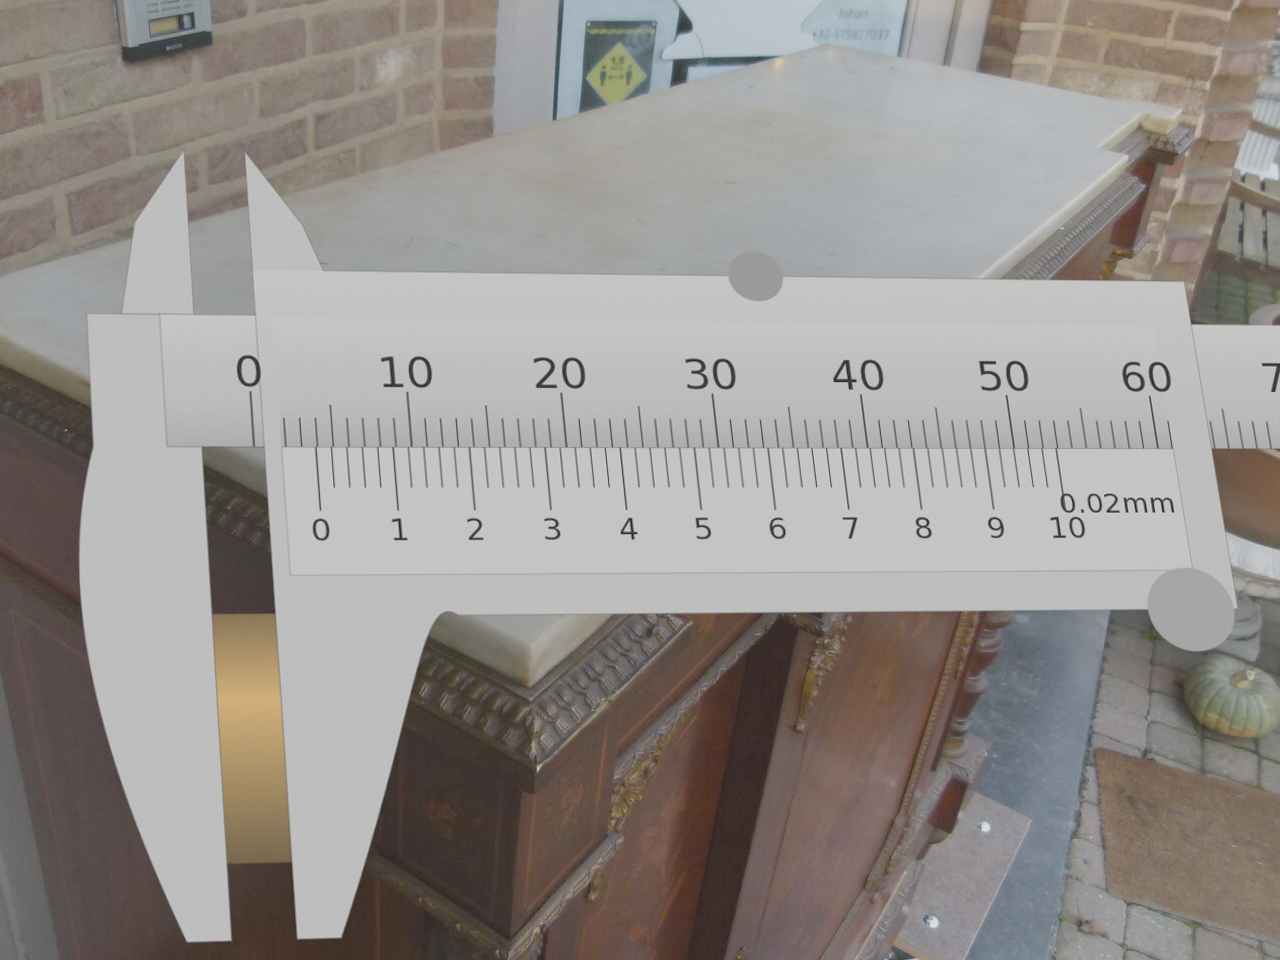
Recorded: 3.9 (mm)
